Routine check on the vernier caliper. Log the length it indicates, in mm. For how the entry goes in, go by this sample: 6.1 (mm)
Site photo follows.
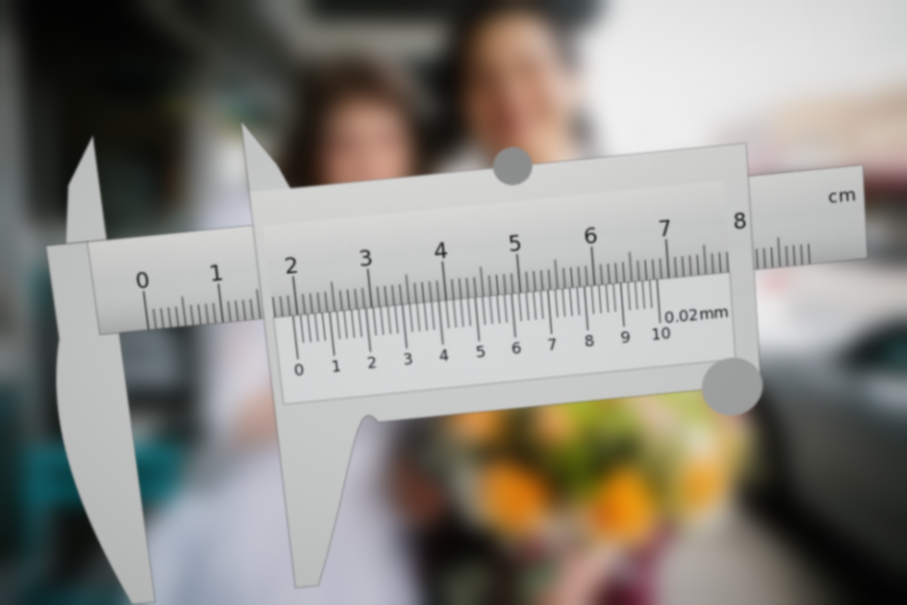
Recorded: 19.4 (mm)
